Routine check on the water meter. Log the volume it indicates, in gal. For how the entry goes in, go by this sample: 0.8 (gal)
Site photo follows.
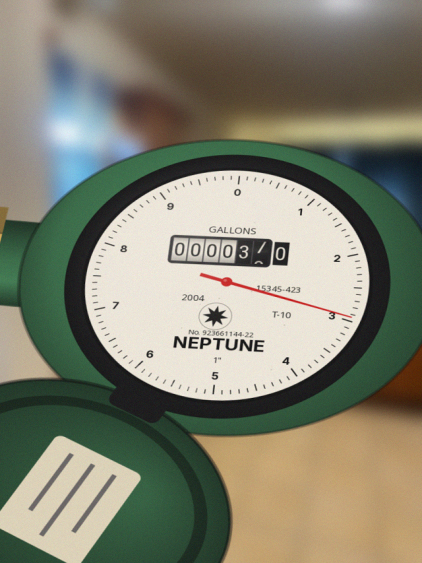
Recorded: 372.9 (gal)
